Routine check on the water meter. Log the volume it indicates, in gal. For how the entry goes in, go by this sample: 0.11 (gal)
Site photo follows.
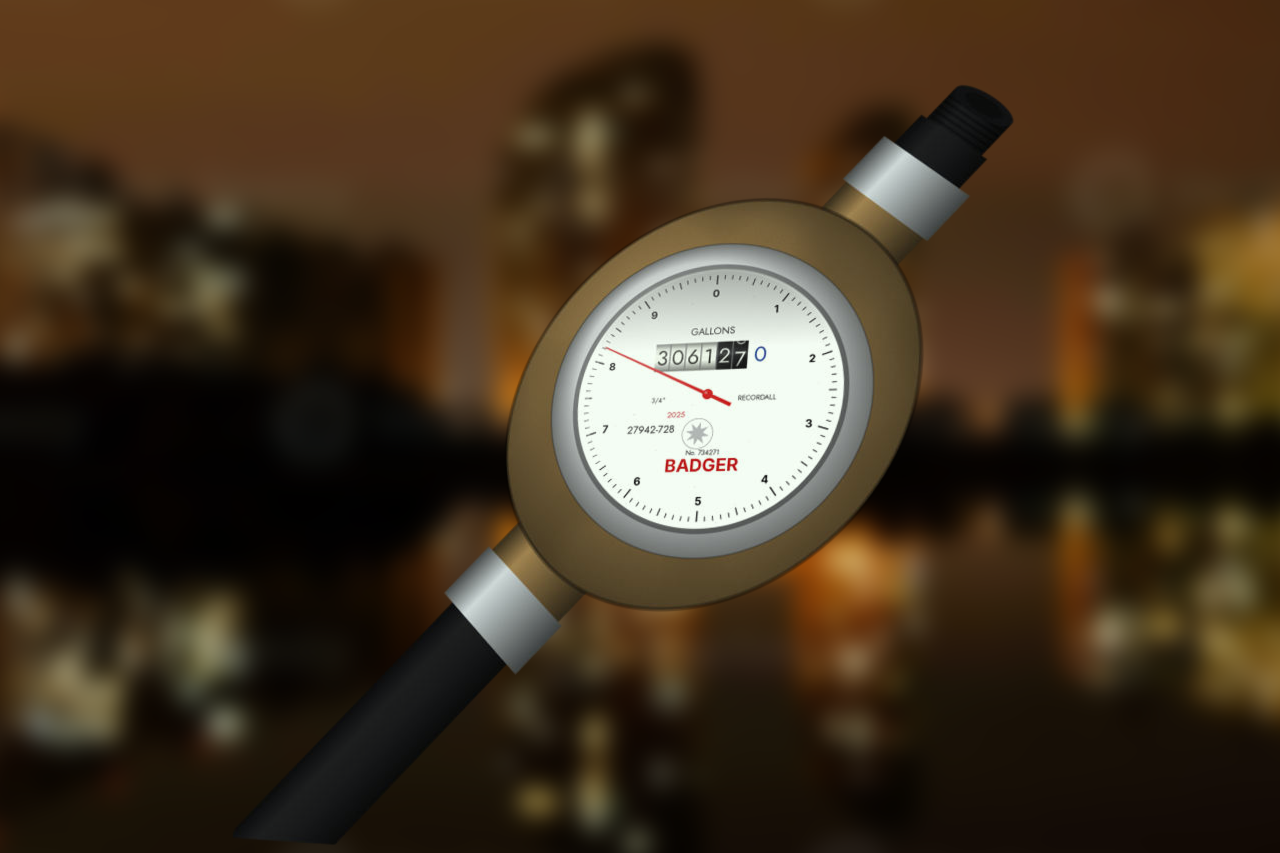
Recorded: 3061268.2 (gal)
